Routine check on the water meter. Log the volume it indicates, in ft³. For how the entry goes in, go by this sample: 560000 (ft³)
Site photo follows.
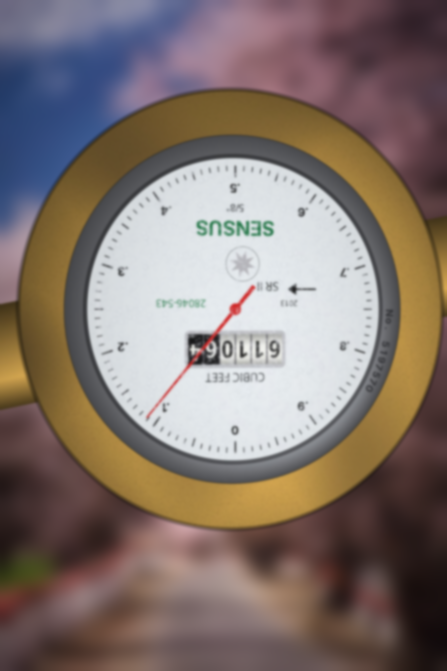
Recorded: 611064.11 (ft³)
